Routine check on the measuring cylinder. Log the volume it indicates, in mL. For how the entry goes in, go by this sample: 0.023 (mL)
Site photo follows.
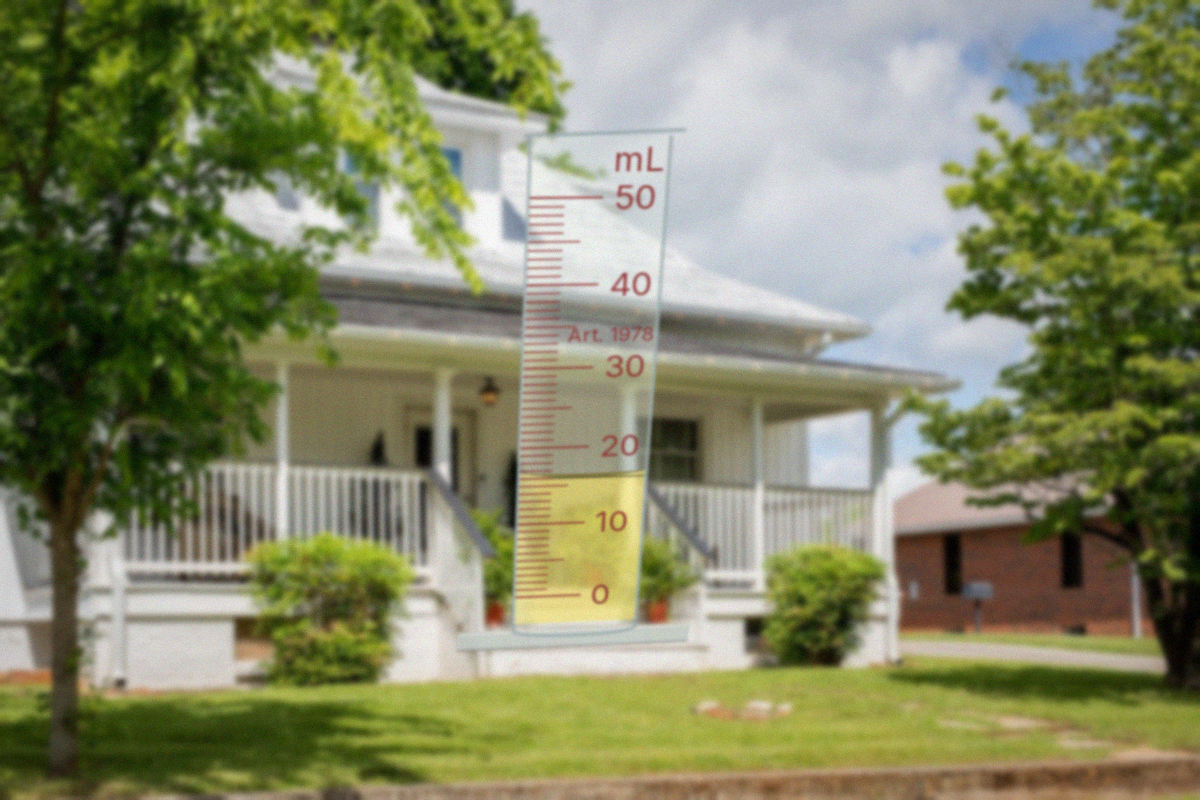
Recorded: 16 (mL)
